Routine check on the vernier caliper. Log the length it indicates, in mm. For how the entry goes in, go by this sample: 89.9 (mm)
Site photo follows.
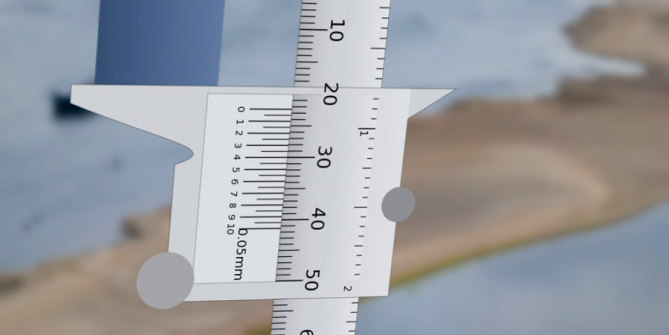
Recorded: 22.4 (mm)
